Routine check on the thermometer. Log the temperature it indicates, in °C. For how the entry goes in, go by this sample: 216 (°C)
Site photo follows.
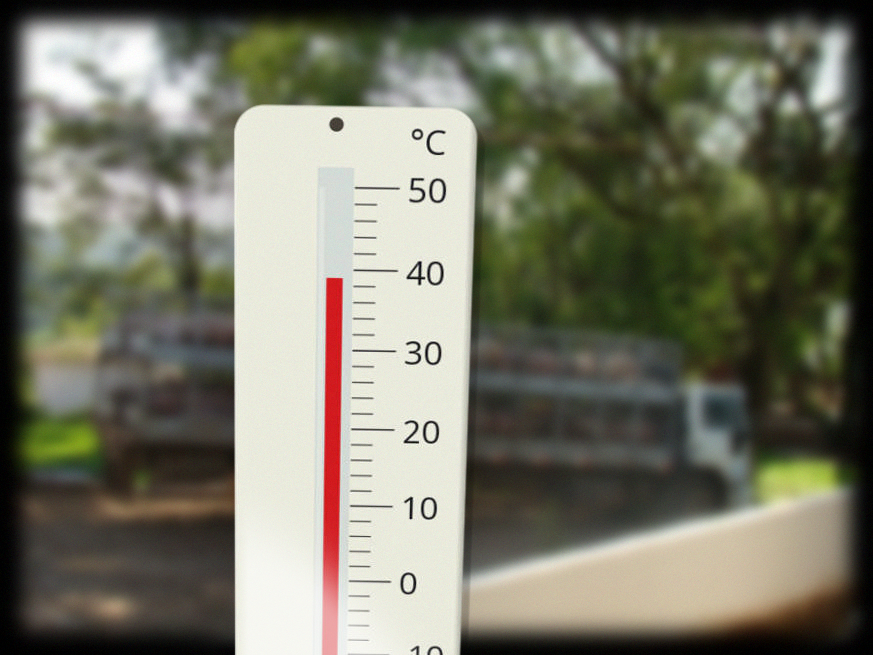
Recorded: 39 (°C)
